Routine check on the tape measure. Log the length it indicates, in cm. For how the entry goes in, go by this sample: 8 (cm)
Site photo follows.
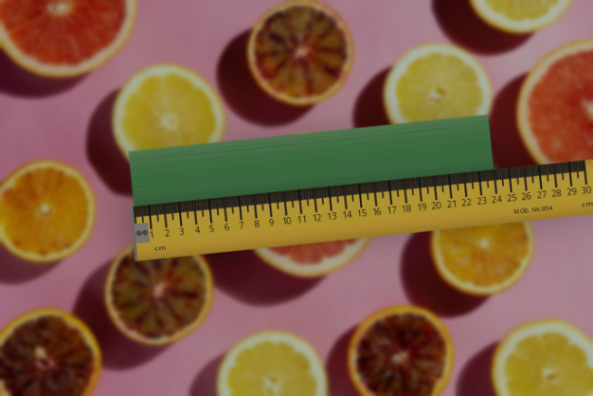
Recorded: 24 (cm)
